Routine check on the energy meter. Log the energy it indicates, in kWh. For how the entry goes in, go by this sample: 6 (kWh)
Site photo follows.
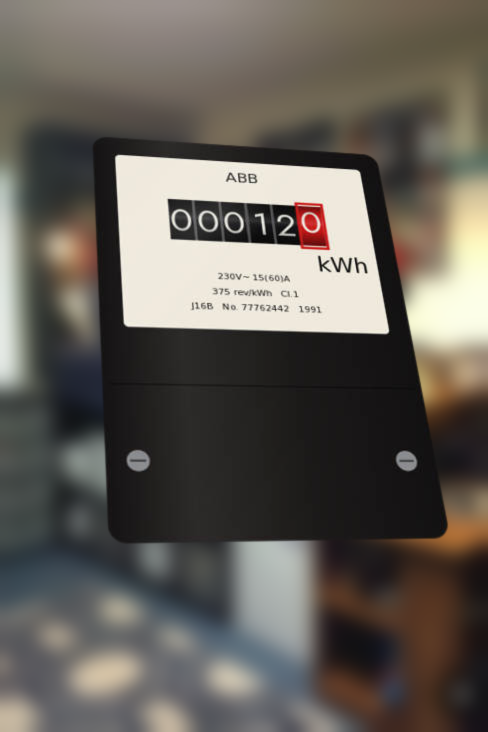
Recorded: 12.0 (kWh)
